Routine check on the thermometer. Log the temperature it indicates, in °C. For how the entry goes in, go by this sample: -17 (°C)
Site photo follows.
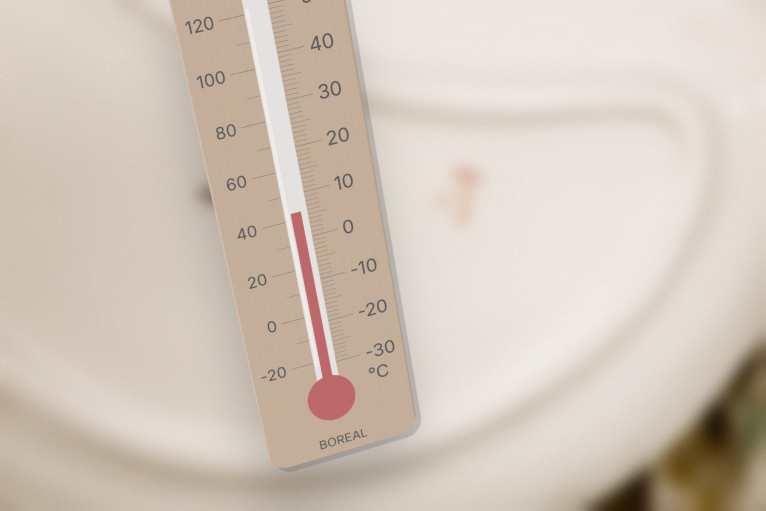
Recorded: 6 (°C)
